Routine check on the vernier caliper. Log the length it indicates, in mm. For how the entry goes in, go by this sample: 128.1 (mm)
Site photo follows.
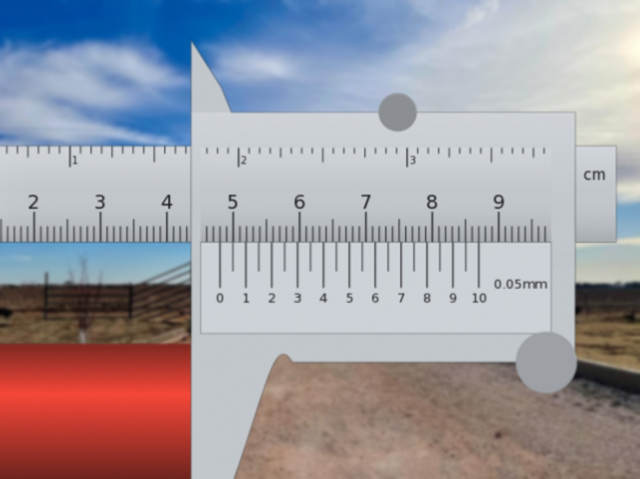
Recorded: 48.0 (mm)
